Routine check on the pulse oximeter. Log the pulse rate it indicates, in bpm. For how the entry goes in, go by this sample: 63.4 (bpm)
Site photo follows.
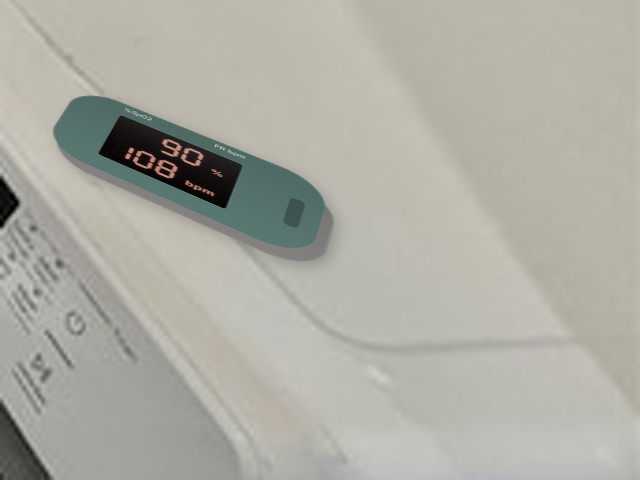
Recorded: 108 (bpm)
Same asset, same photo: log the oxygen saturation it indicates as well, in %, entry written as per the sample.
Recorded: 90 (%)
